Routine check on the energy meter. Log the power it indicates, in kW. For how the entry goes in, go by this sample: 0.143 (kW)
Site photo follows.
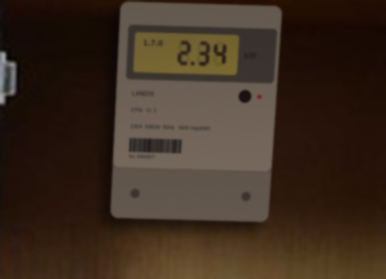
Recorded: 2.34 (kW)
